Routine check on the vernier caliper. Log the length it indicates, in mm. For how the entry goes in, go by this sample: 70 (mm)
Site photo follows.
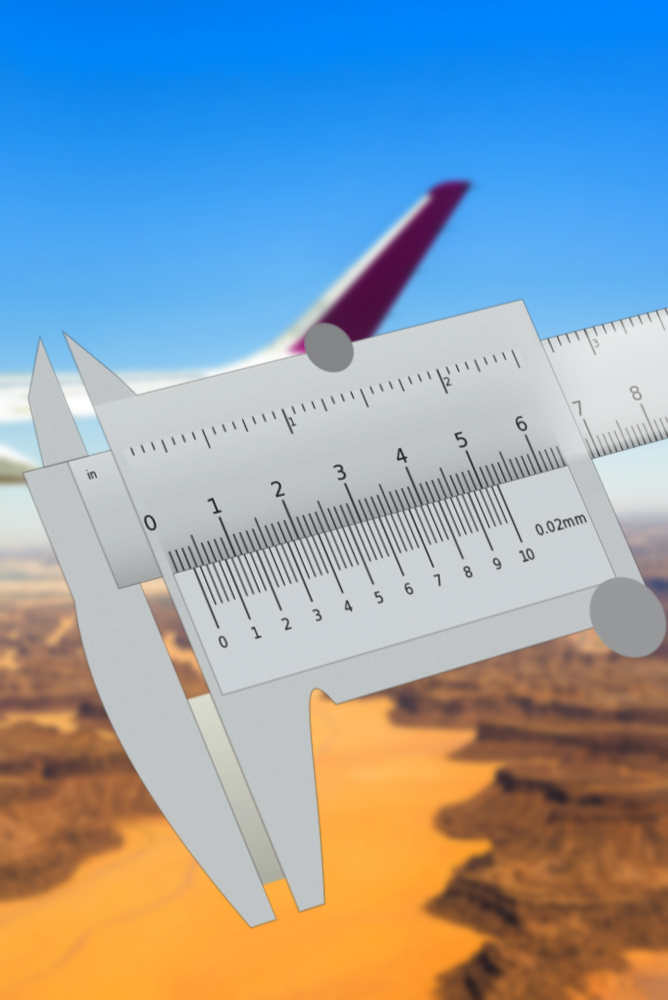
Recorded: 3.5 (mm)
